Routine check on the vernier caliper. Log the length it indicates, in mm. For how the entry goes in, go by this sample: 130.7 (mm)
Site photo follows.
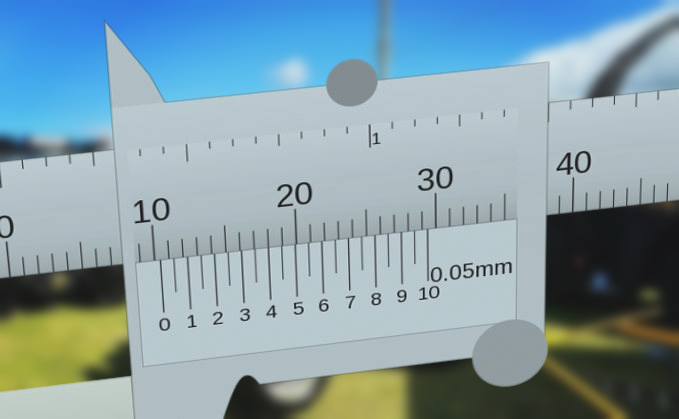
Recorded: 10.4 (mm)
